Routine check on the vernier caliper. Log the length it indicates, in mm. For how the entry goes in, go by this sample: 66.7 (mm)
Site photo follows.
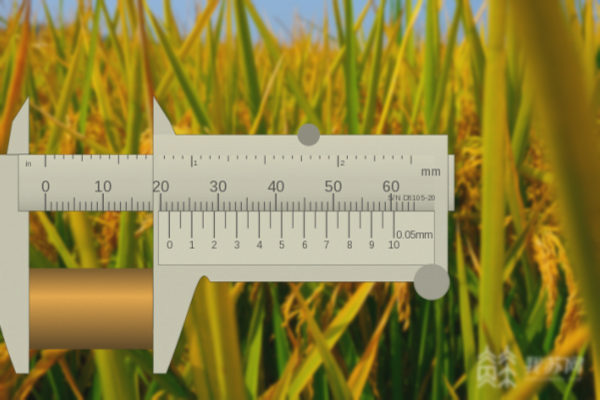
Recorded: 21.5 (mm)
